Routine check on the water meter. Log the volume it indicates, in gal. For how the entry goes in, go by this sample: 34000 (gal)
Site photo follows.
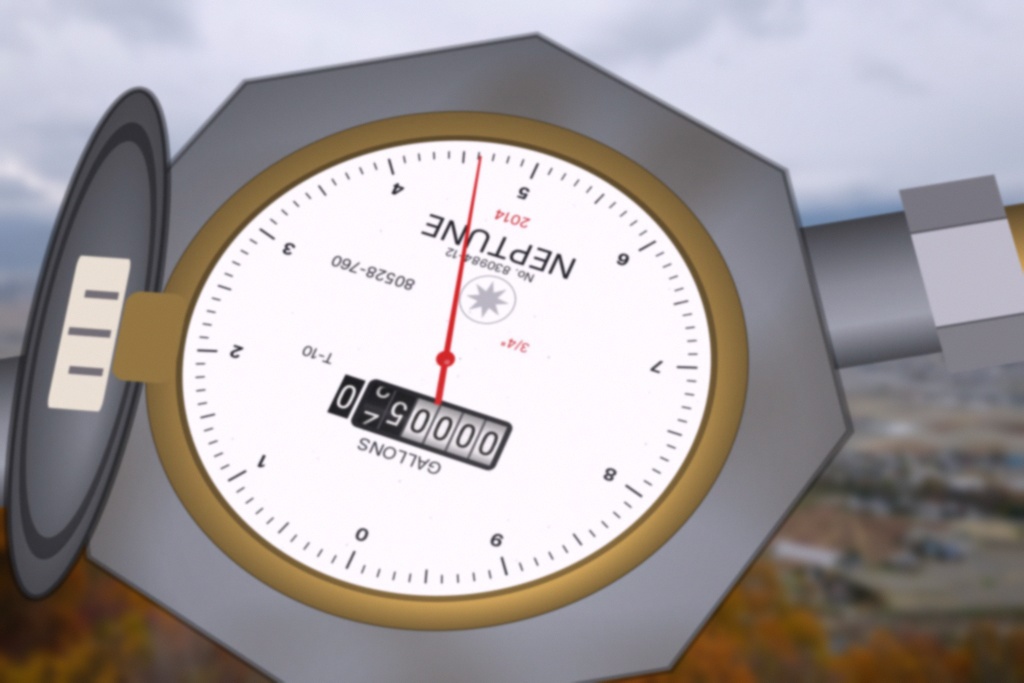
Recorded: 524.6 (gal)
